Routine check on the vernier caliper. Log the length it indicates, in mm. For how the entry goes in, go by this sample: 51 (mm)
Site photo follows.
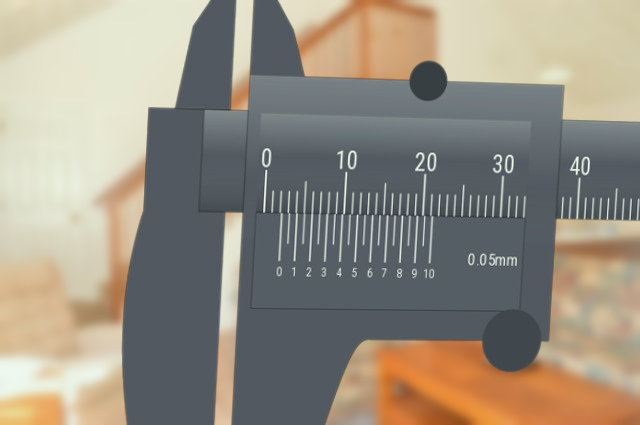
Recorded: 2.2 (mm)
